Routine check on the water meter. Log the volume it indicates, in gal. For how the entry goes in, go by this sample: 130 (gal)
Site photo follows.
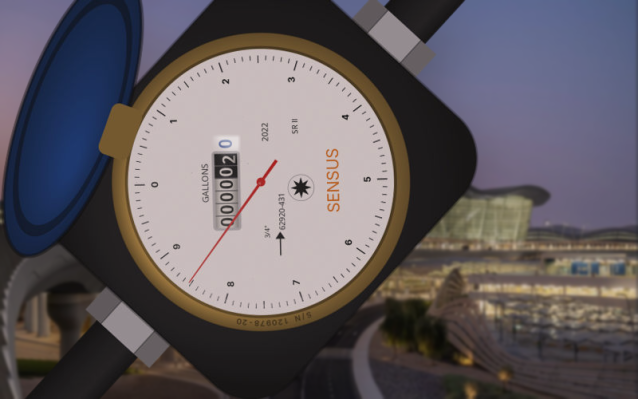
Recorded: 18.5 (gal)
